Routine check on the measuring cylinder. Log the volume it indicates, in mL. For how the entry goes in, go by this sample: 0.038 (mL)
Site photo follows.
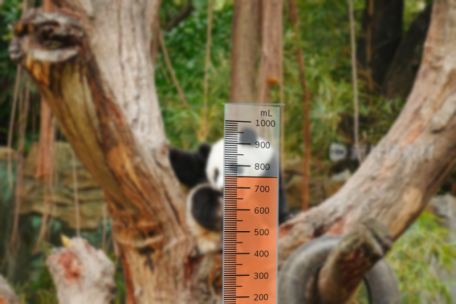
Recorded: 750 (mL)
